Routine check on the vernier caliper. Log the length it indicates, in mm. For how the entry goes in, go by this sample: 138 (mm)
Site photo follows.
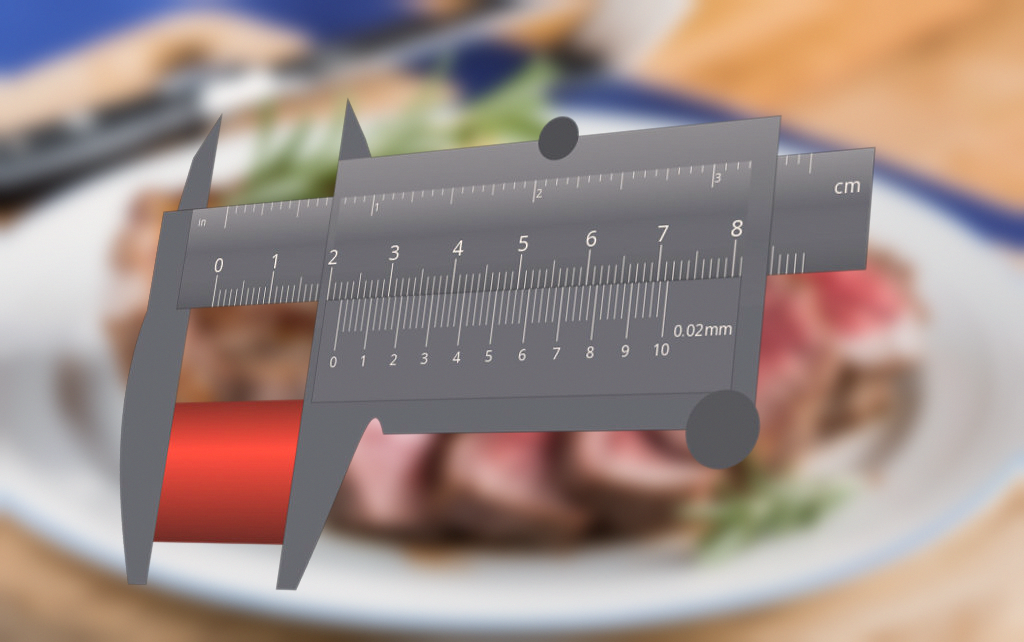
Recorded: 22.4 (mm)
